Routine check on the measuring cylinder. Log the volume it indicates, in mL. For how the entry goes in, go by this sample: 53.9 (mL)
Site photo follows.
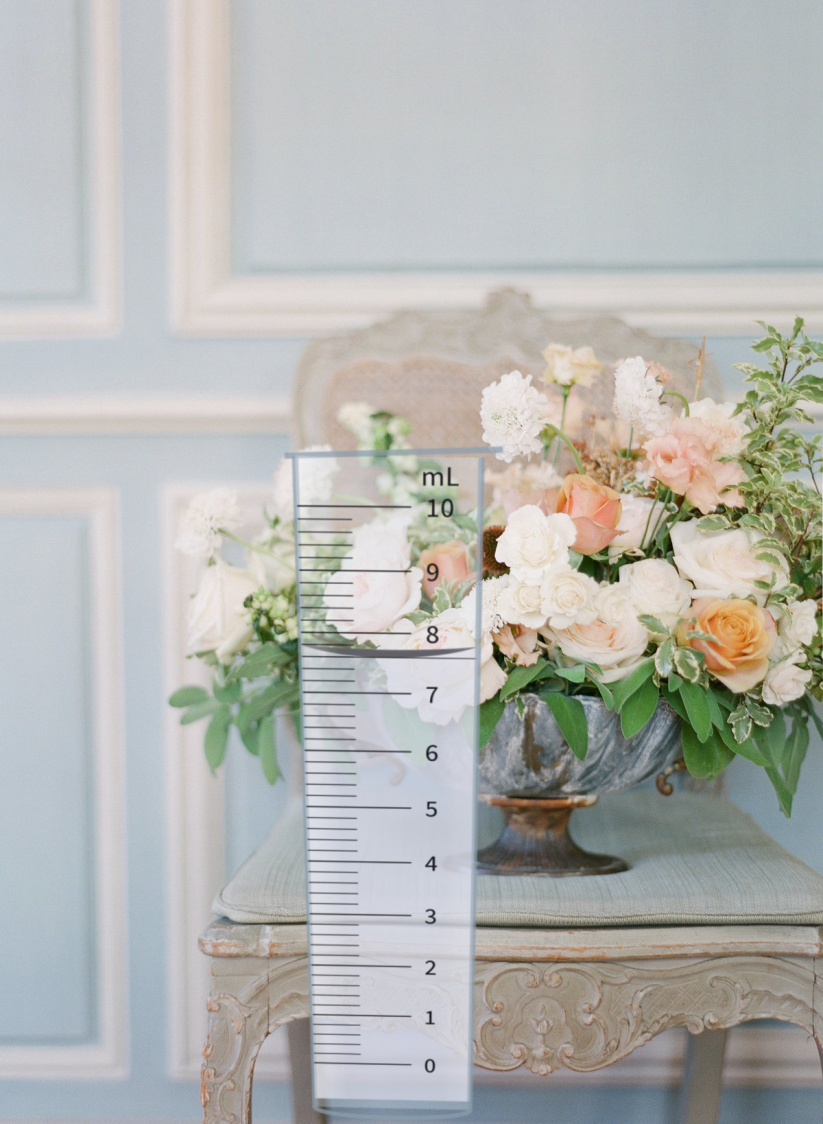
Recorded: 7.6 (mL)
